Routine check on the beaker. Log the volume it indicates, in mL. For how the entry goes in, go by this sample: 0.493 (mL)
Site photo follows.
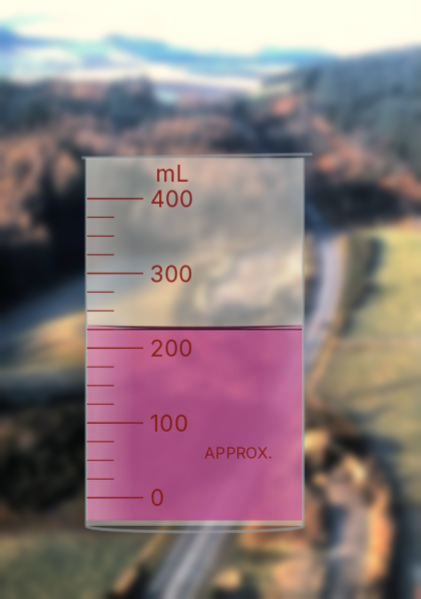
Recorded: 225 (mL)
